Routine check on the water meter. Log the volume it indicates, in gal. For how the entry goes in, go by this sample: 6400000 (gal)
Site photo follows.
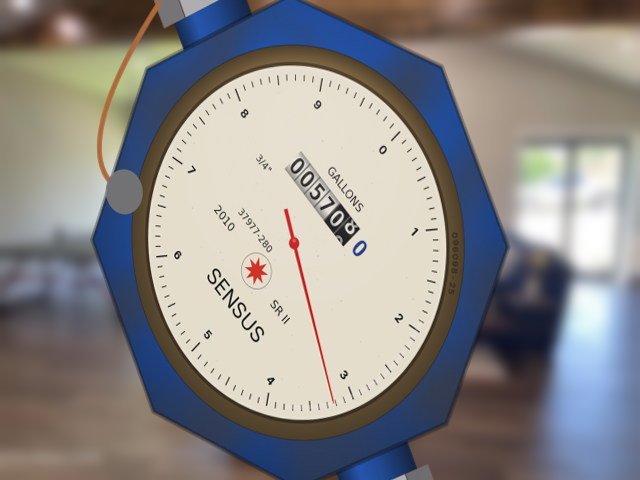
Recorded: 57083.2 (gal)
